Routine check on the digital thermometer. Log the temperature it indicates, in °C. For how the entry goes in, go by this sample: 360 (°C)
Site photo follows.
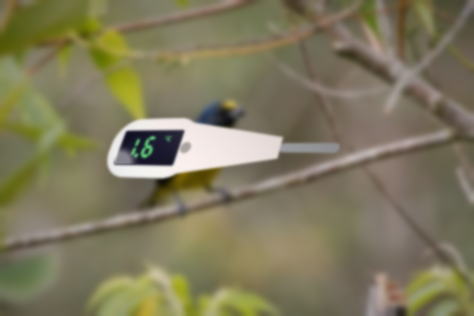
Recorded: 1.6 (°C)
